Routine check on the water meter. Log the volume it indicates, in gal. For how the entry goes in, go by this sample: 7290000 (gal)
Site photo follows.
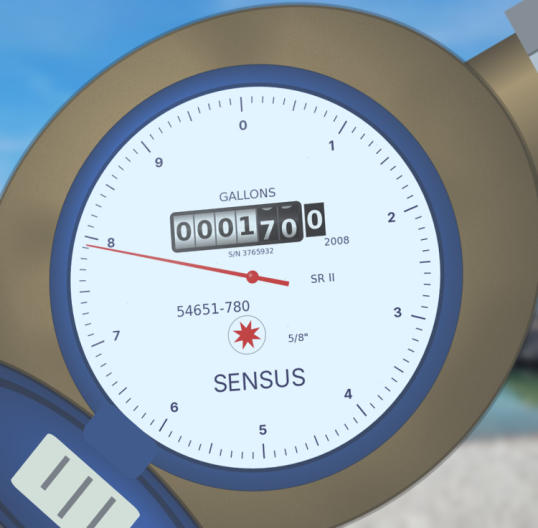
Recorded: 1697.9 (gal)
